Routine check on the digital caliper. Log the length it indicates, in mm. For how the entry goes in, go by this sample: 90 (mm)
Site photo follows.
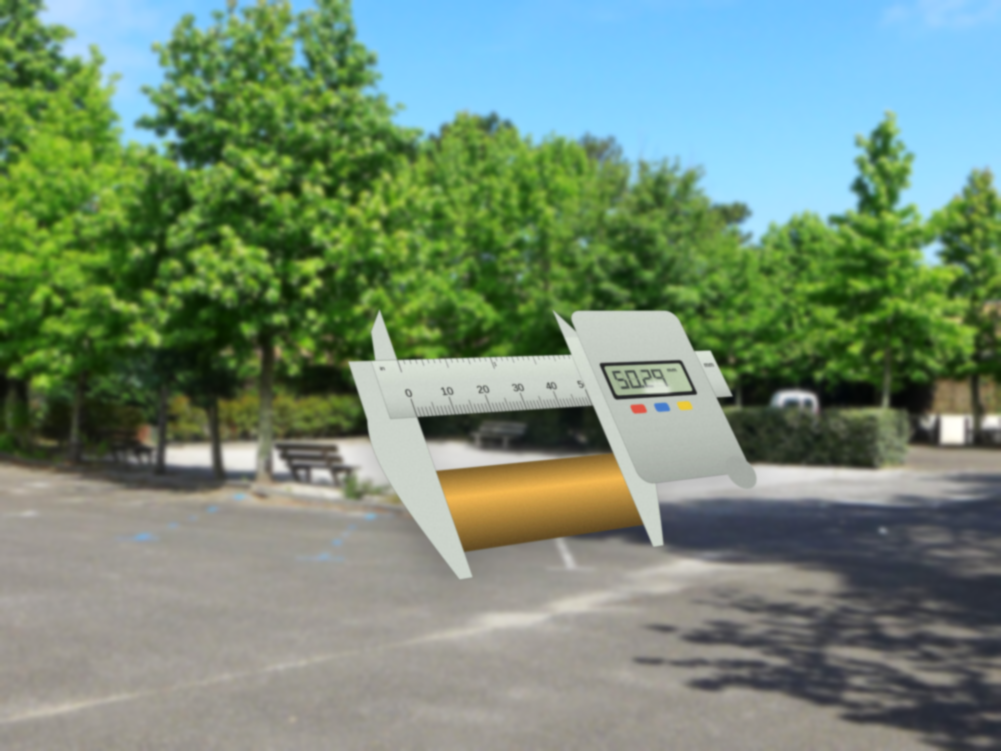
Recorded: 50.29 (mm)
